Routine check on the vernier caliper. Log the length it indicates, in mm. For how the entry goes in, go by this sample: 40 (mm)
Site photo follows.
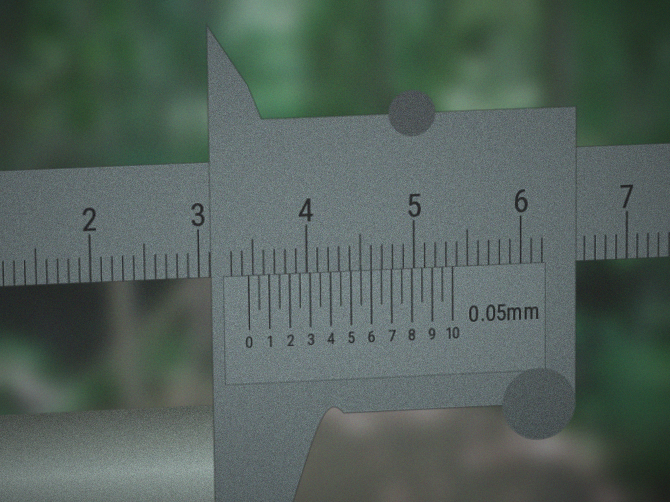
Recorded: 34.6 (mm)
